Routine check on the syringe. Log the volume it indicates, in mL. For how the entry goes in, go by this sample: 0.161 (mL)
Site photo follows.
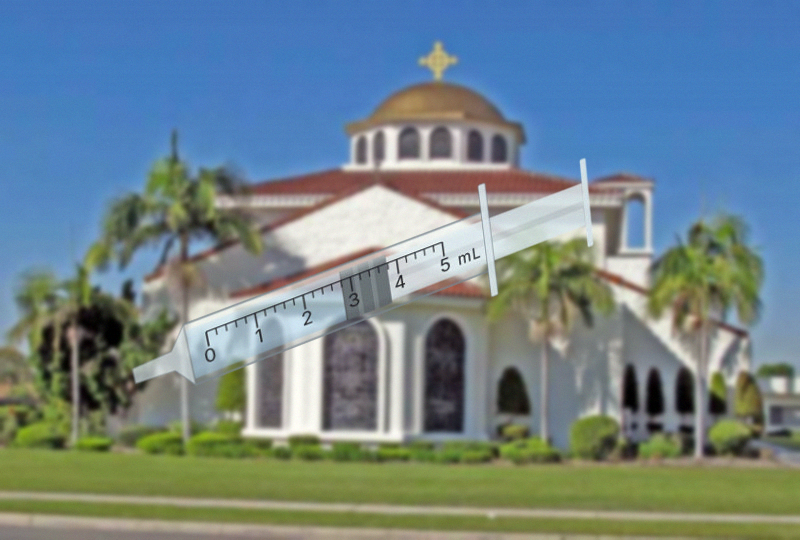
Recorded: 2.8 (mL)
